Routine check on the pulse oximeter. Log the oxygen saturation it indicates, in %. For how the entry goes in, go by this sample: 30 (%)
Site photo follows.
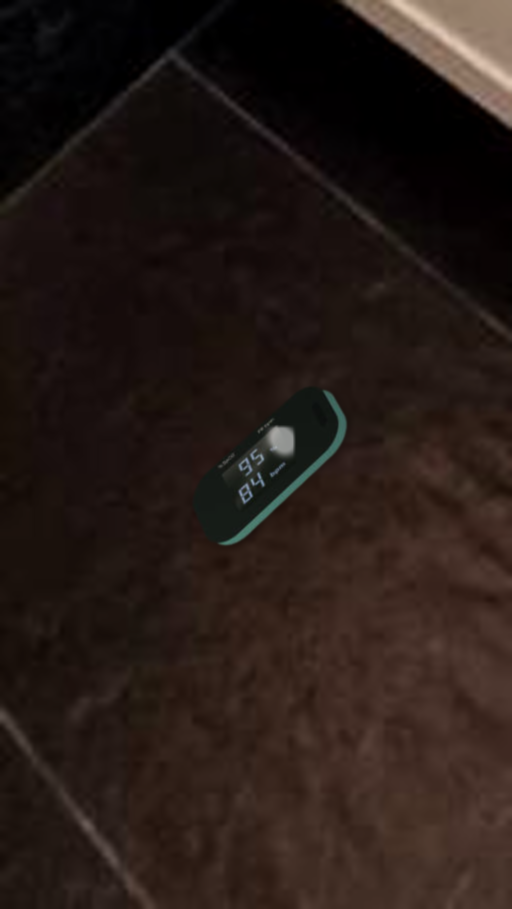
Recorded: 95 (%)
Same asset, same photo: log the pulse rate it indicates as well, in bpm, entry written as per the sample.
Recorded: 84 (bpm)
